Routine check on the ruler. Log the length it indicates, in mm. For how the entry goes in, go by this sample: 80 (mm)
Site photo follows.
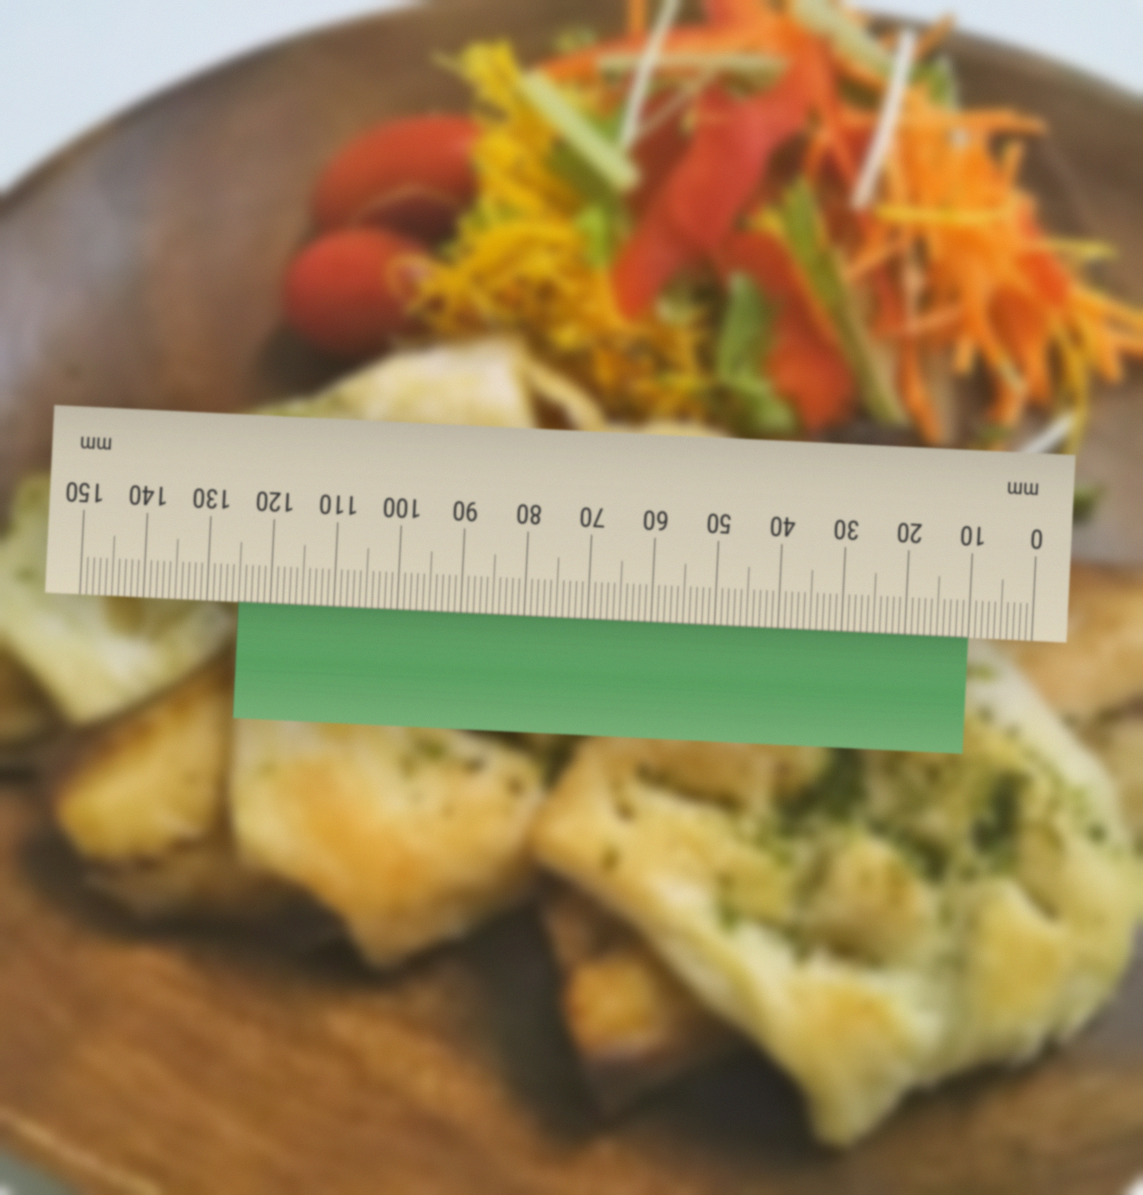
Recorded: 115 (mm)
